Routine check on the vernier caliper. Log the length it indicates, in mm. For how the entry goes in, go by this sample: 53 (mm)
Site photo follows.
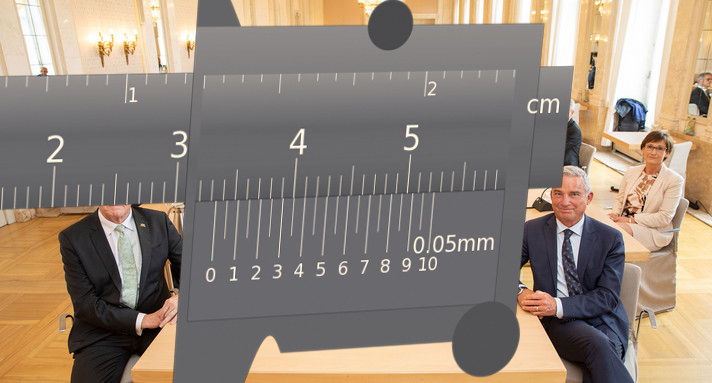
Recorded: 33.4 (mm)
